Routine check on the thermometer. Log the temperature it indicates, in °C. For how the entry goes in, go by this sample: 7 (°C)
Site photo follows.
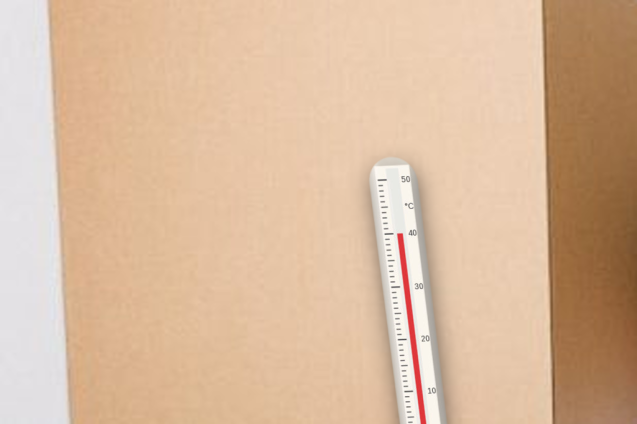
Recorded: 40 (°C)
